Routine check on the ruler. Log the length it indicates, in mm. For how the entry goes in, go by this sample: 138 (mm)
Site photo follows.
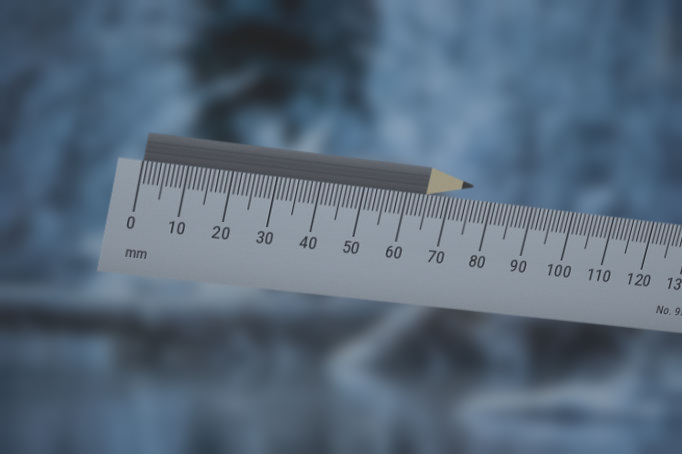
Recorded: 75 (mm)
